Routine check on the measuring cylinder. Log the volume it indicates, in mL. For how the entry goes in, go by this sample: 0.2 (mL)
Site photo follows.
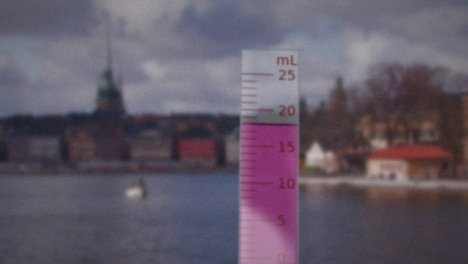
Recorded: 18 (mL)
